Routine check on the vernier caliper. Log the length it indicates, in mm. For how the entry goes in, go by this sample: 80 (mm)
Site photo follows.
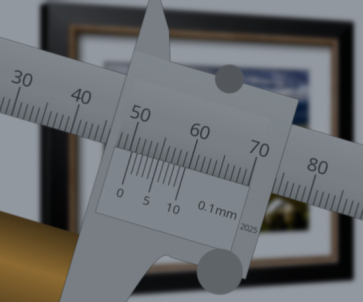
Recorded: 50.4 (mm)
